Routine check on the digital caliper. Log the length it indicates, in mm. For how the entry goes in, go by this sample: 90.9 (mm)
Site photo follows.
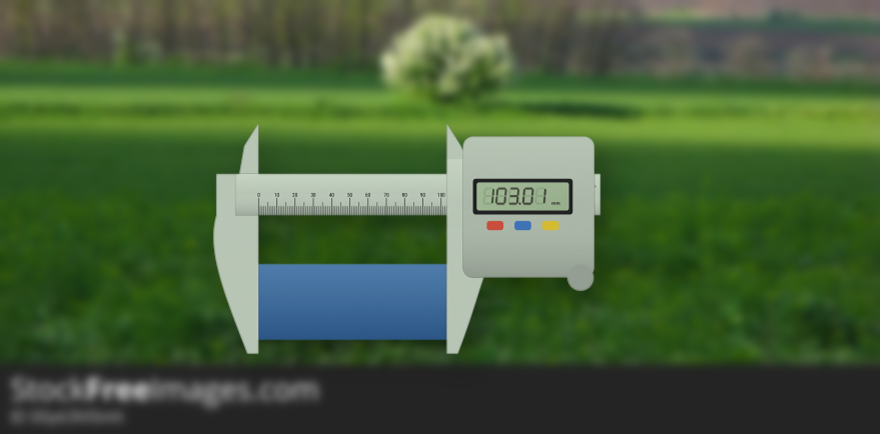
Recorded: 103.01 (mm)
